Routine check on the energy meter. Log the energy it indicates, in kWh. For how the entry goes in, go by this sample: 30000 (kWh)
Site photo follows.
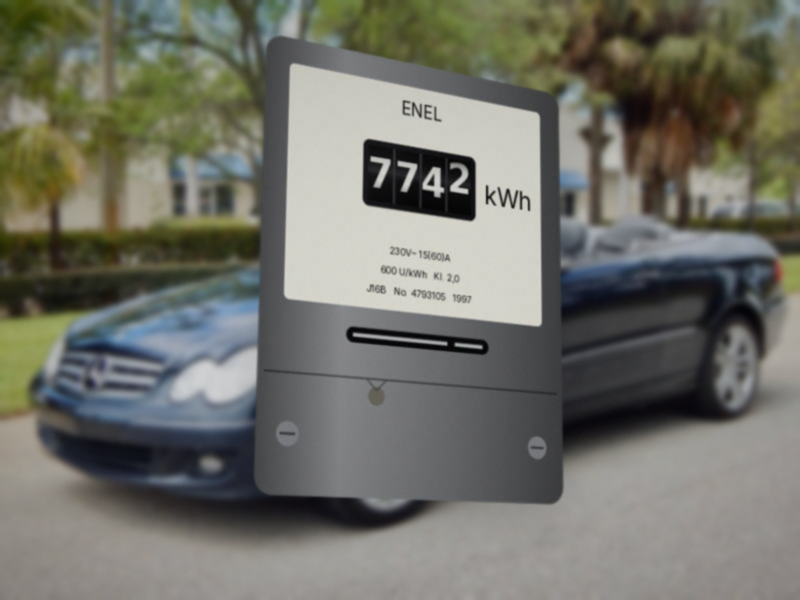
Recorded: 7742 (kWh)
